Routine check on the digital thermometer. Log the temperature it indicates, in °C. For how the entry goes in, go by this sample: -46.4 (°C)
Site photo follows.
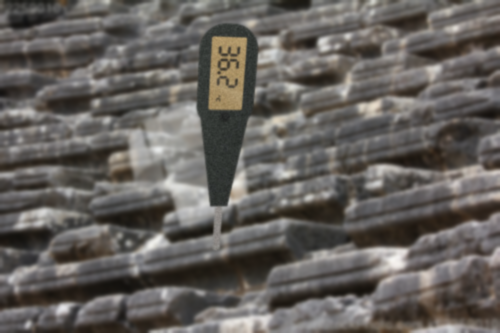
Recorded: 36.2 (°C)
